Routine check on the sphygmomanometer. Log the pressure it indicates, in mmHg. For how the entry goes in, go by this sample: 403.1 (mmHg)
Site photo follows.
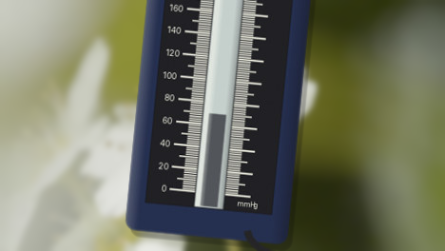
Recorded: 70 (mmHg)
